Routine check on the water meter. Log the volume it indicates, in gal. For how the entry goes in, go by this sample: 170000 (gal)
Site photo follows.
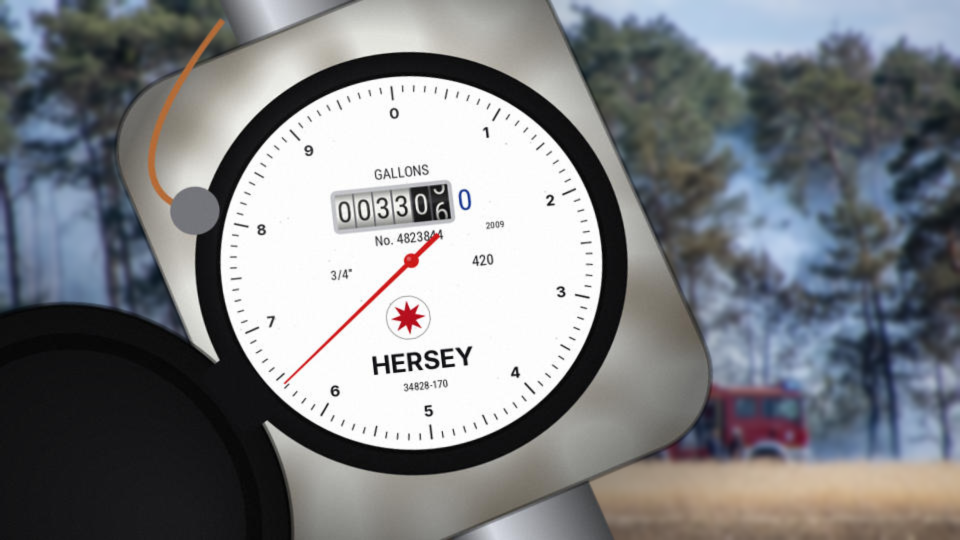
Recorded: 33056.4 (gal)
